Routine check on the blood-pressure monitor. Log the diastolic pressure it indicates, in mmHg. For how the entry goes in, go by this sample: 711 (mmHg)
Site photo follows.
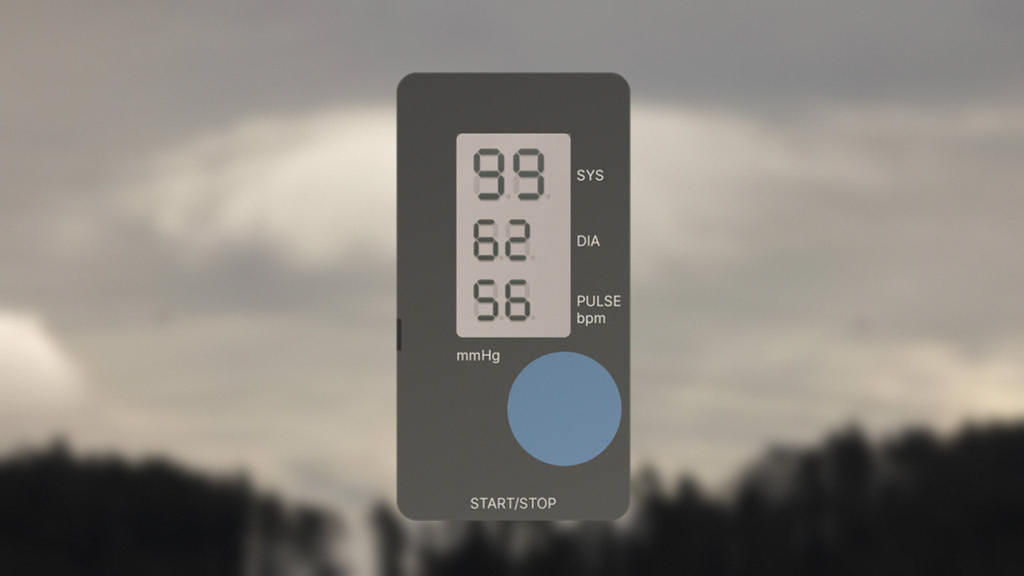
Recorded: 62 (mmHg)
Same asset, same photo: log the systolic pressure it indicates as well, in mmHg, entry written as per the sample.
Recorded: 99 (mmHg)
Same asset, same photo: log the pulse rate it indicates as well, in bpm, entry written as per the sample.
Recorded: 56 (bpm)
